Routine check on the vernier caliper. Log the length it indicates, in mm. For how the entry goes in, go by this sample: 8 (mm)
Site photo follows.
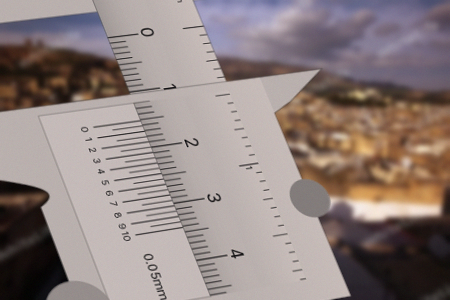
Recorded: 15.2 (mm)
